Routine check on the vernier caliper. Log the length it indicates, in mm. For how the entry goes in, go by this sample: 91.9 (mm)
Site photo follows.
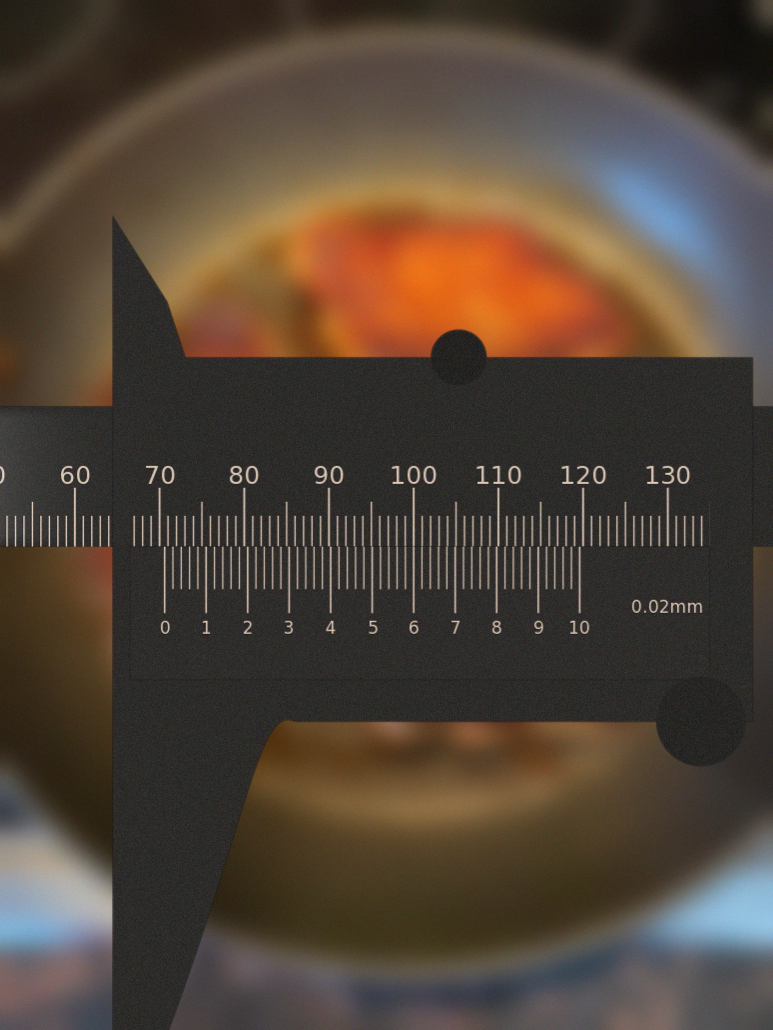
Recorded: 70.6 (mm)
